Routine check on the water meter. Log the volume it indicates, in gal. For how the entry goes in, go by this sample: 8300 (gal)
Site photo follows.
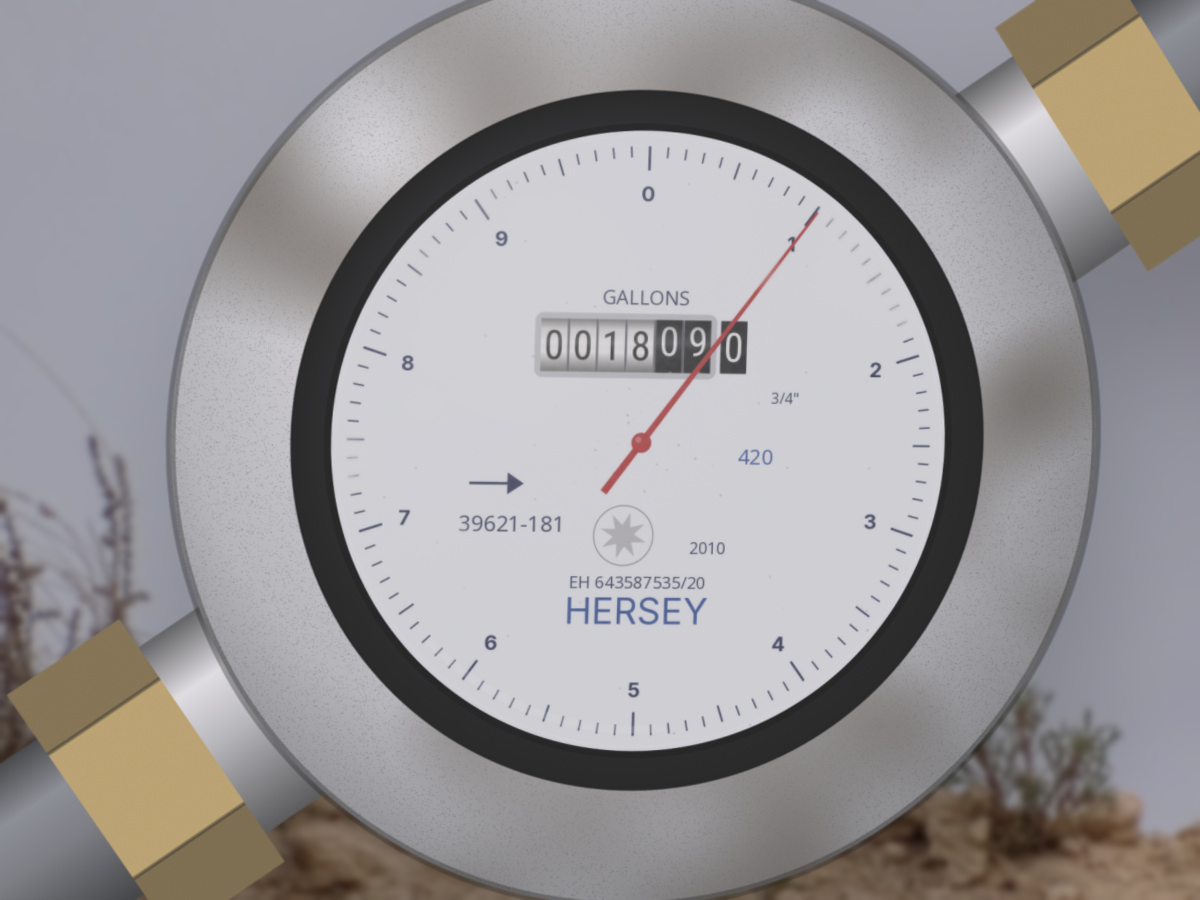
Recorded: 18091.0 (gal)
